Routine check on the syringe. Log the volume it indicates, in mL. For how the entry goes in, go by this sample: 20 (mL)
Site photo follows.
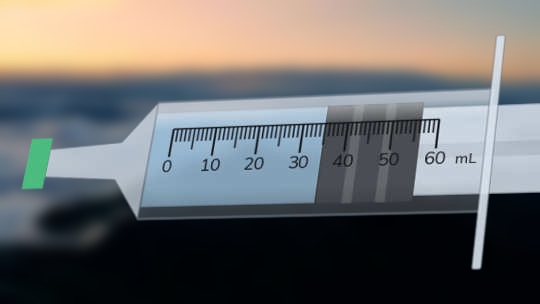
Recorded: 35 (mL)
